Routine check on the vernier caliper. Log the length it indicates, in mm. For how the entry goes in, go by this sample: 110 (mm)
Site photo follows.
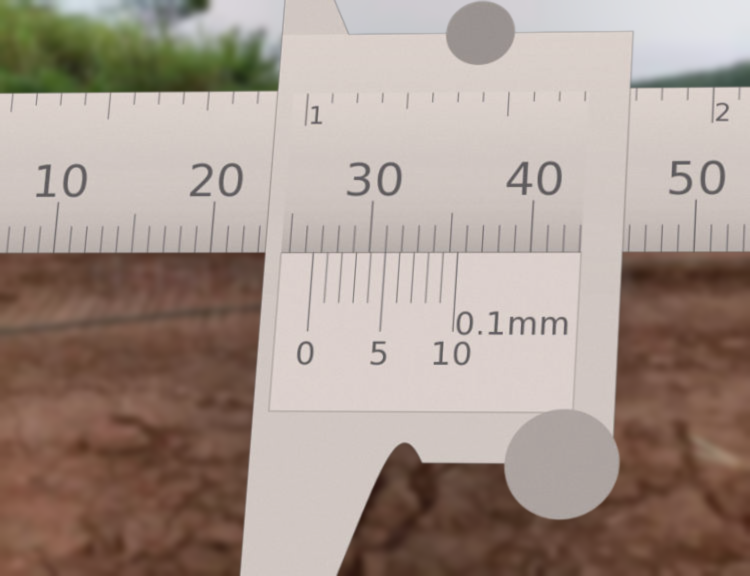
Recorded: 26.5 (mm)
